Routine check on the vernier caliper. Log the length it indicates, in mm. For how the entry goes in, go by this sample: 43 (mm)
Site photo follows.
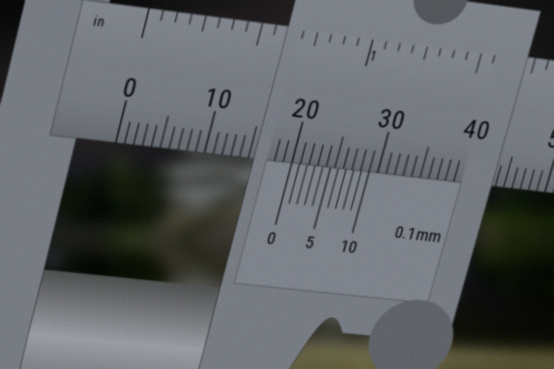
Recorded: 20.0 (mm)
